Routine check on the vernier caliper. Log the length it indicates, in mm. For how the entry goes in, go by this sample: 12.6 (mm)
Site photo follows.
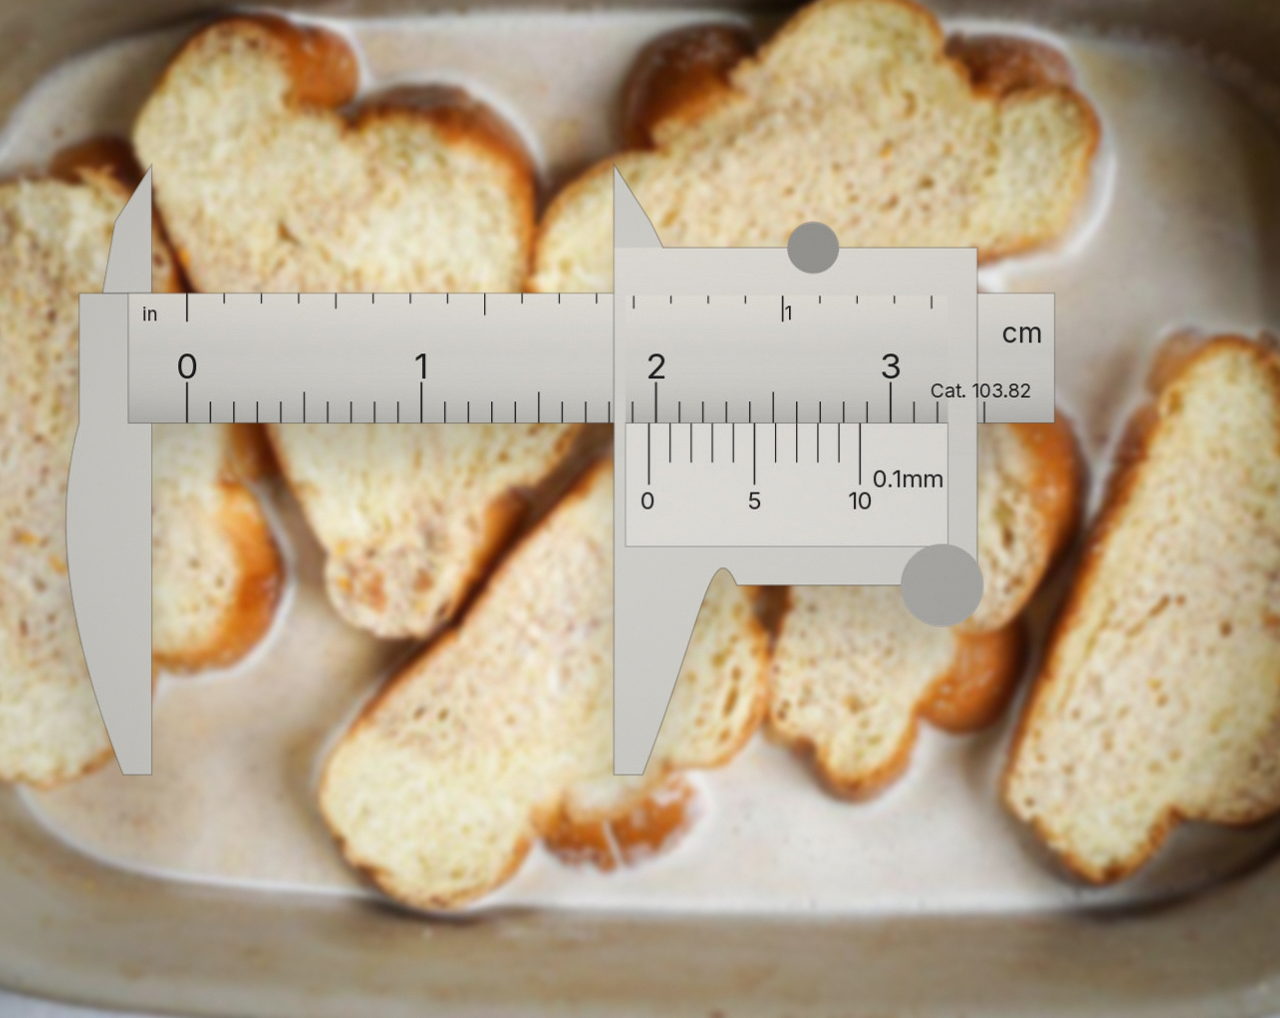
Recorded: 19.7 (mm)
